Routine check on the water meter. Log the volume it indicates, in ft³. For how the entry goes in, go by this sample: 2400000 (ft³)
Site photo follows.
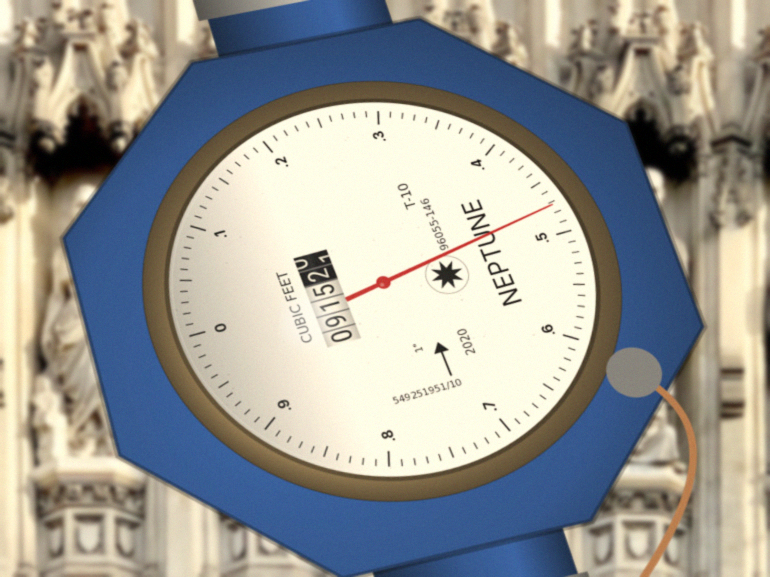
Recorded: 91520.47 (ft³)
